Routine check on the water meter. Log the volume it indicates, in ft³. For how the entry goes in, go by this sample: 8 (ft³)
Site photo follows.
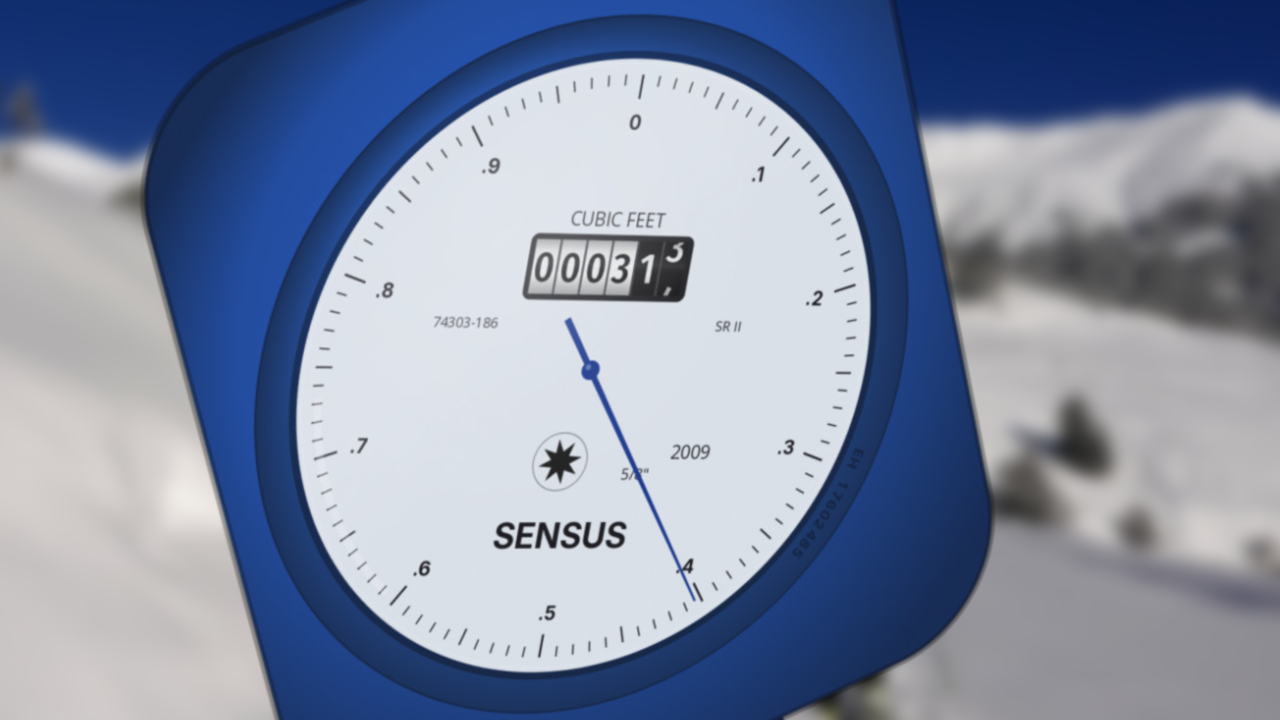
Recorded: 313.40 (ft³)
